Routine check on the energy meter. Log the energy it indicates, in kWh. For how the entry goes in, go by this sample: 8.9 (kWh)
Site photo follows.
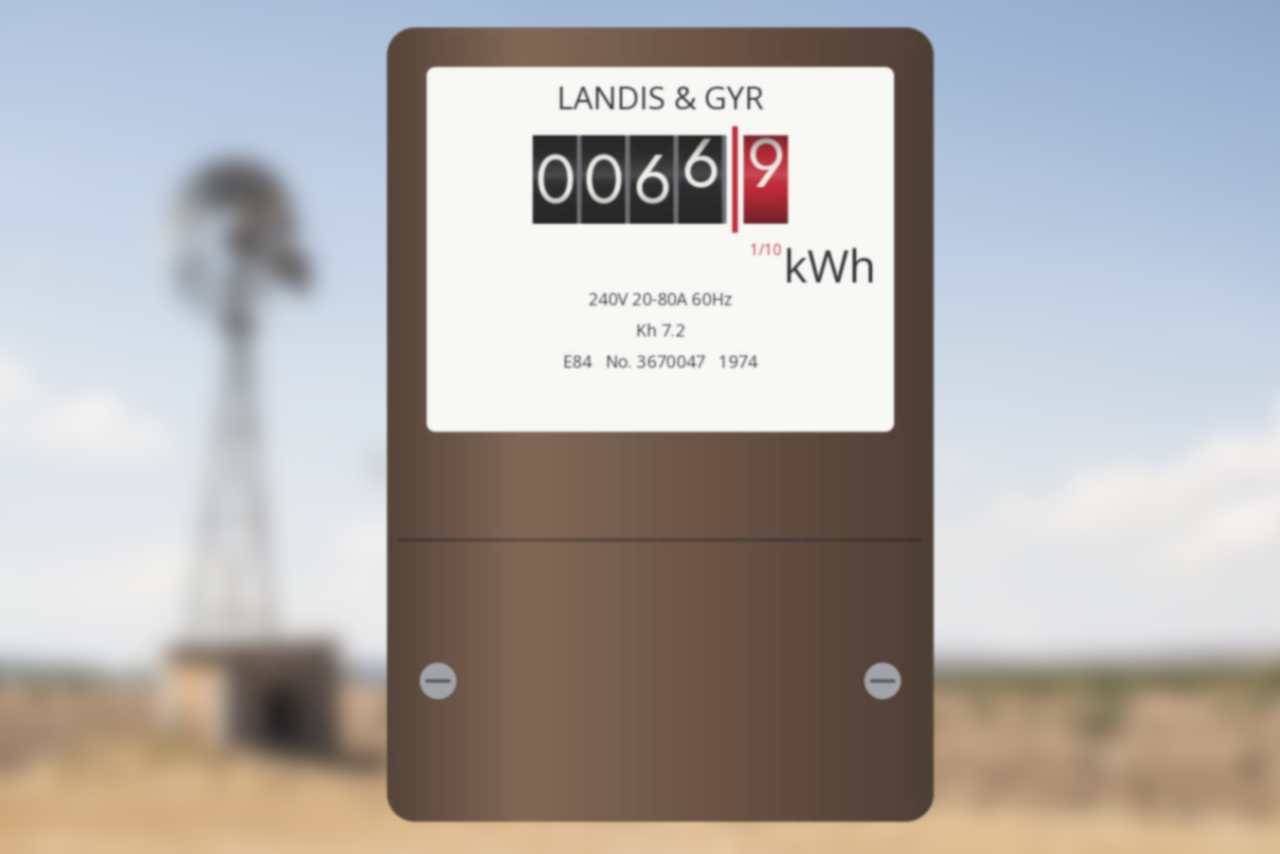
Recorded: 66.9 (kWh)
